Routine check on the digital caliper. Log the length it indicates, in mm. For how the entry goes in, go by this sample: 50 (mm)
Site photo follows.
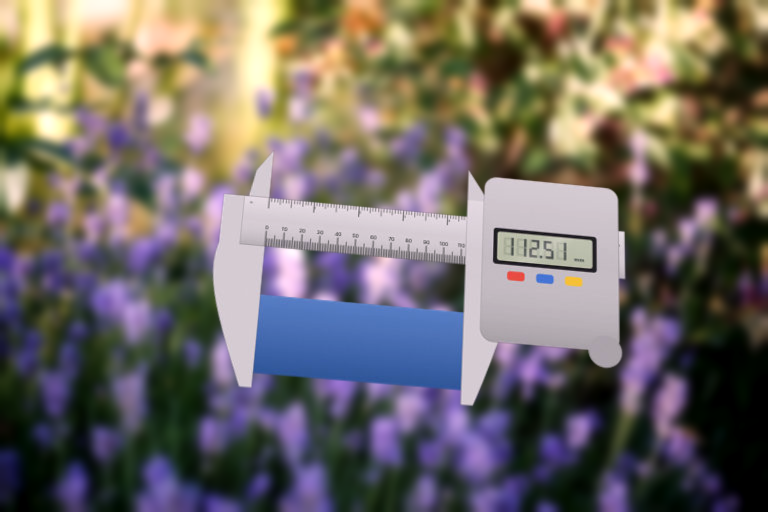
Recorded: 112.51 (mm)
